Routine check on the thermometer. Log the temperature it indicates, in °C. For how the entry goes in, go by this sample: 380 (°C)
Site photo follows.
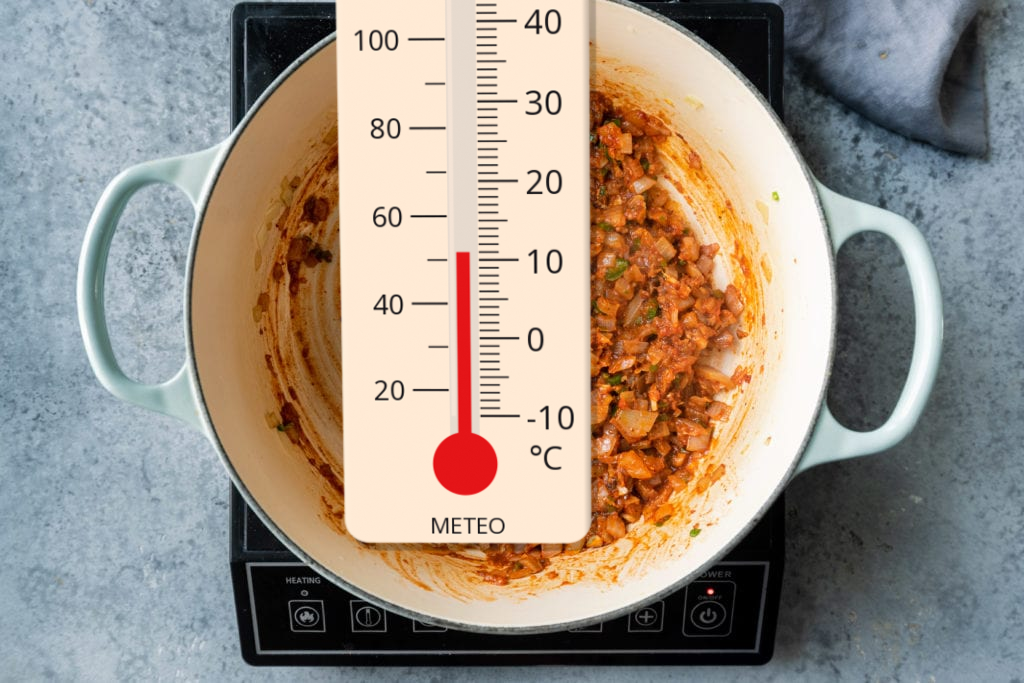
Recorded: 11 (°C)
